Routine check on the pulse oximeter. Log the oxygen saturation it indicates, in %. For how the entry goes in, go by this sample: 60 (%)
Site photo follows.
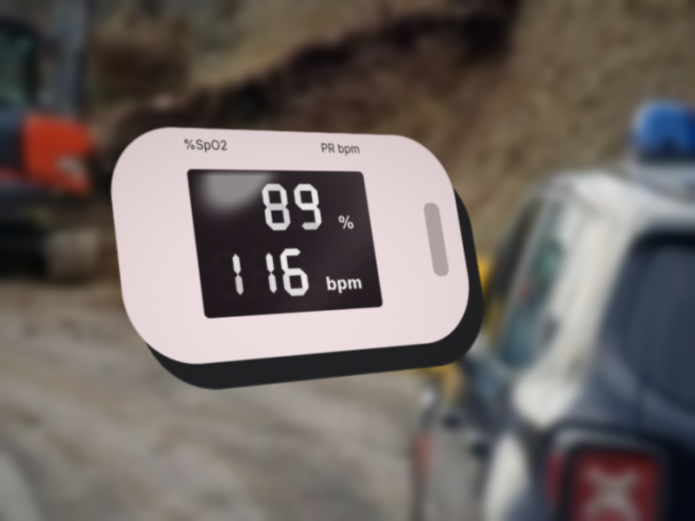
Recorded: 89 (%)
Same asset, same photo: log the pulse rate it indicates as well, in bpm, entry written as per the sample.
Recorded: 116 (bpm)
